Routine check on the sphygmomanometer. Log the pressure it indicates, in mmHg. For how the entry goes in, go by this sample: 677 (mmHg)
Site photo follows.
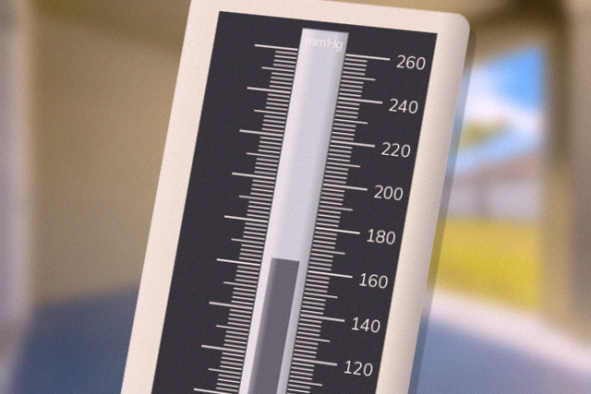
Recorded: 164 (mmHg)
